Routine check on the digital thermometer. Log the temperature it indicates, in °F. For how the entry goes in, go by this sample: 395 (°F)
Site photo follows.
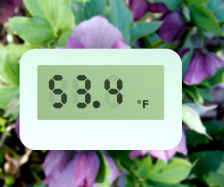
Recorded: 53.4 (°F)
